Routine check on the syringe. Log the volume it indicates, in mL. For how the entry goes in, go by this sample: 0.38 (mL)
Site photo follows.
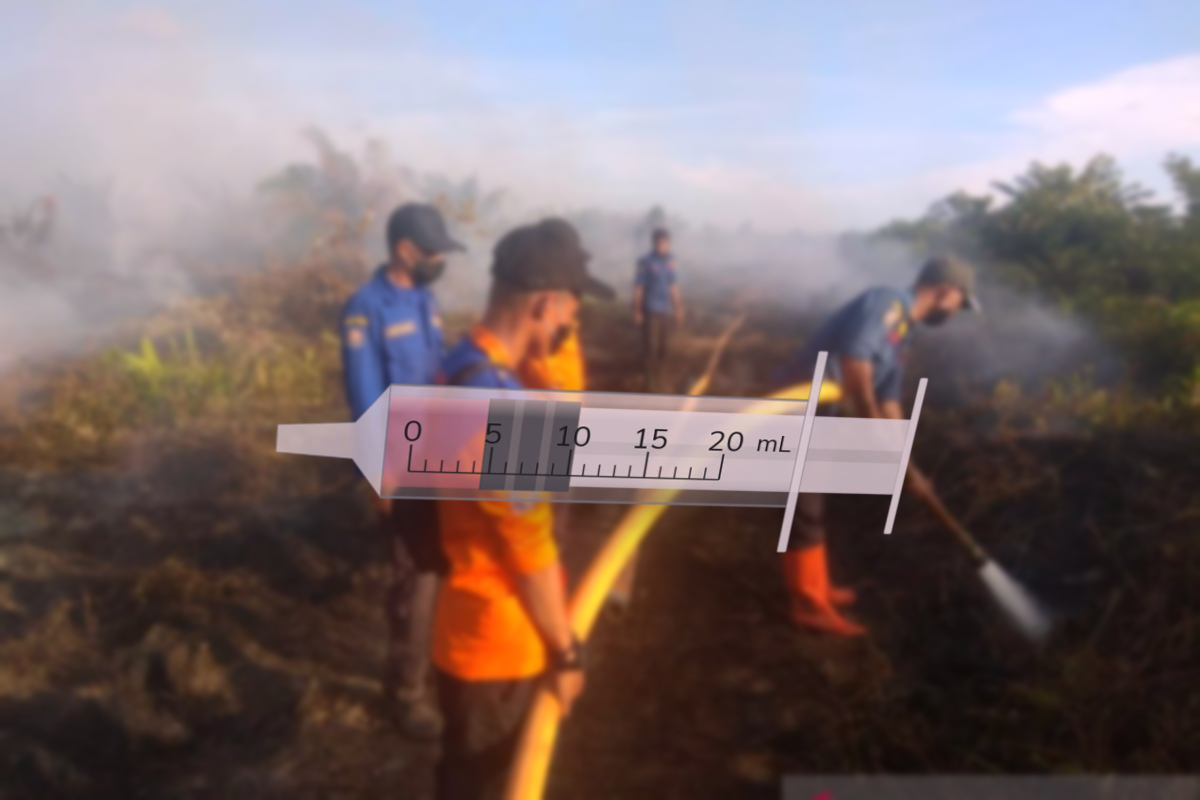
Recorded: 4.5 (mL)
